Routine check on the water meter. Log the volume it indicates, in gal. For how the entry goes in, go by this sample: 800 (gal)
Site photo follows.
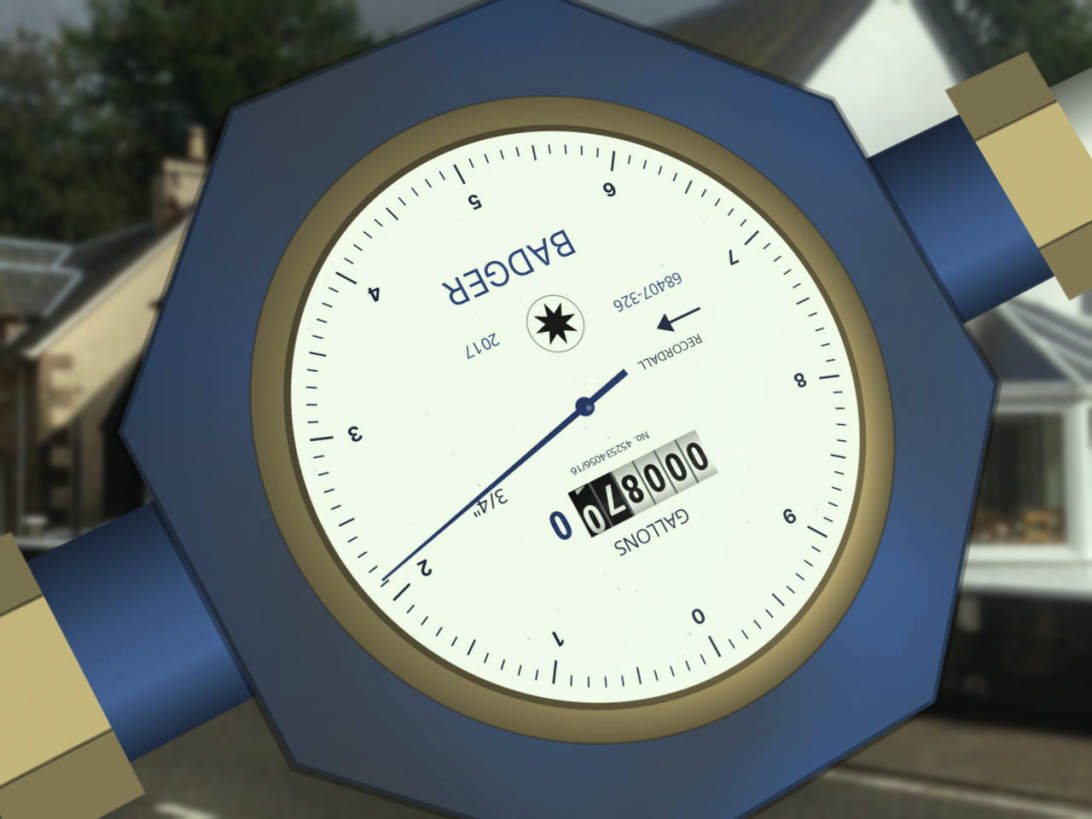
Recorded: 8702.1 (gal)
